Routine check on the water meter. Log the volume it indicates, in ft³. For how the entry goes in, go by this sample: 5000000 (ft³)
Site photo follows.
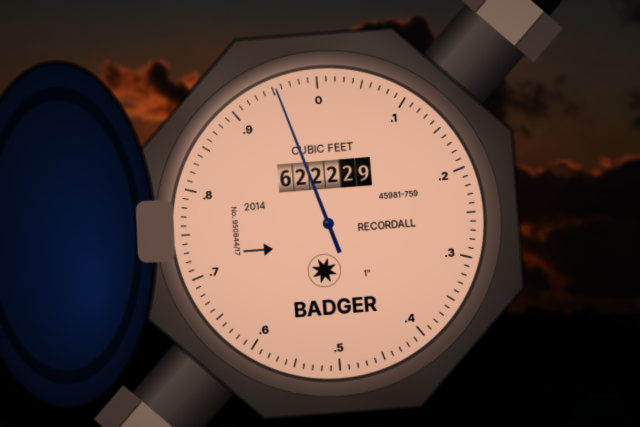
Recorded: 622228.95 (ft³)
